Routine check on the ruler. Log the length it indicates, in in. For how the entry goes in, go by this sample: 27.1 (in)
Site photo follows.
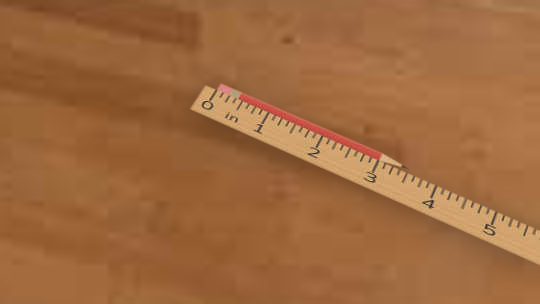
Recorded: 3.5 (in)
